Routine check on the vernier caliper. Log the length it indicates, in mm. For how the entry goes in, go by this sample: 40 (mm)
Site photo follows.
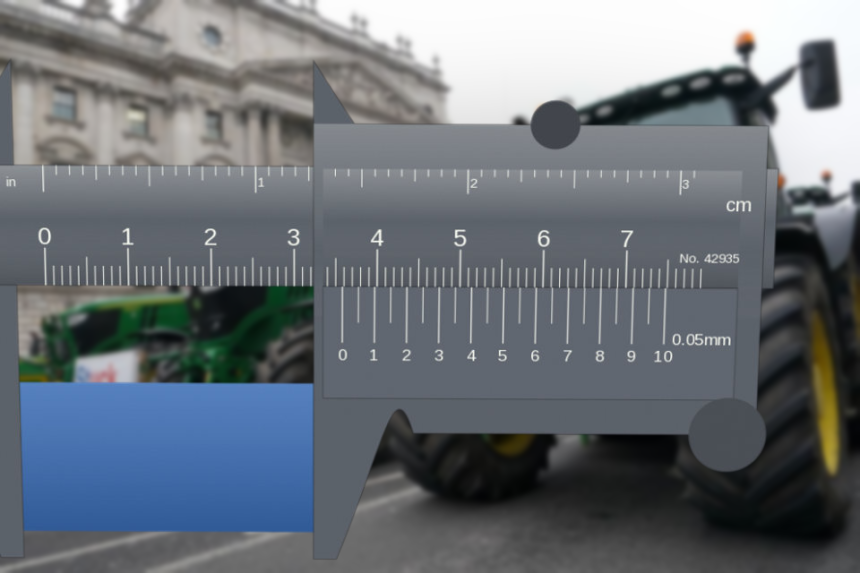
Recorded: 35.8 (mm)
